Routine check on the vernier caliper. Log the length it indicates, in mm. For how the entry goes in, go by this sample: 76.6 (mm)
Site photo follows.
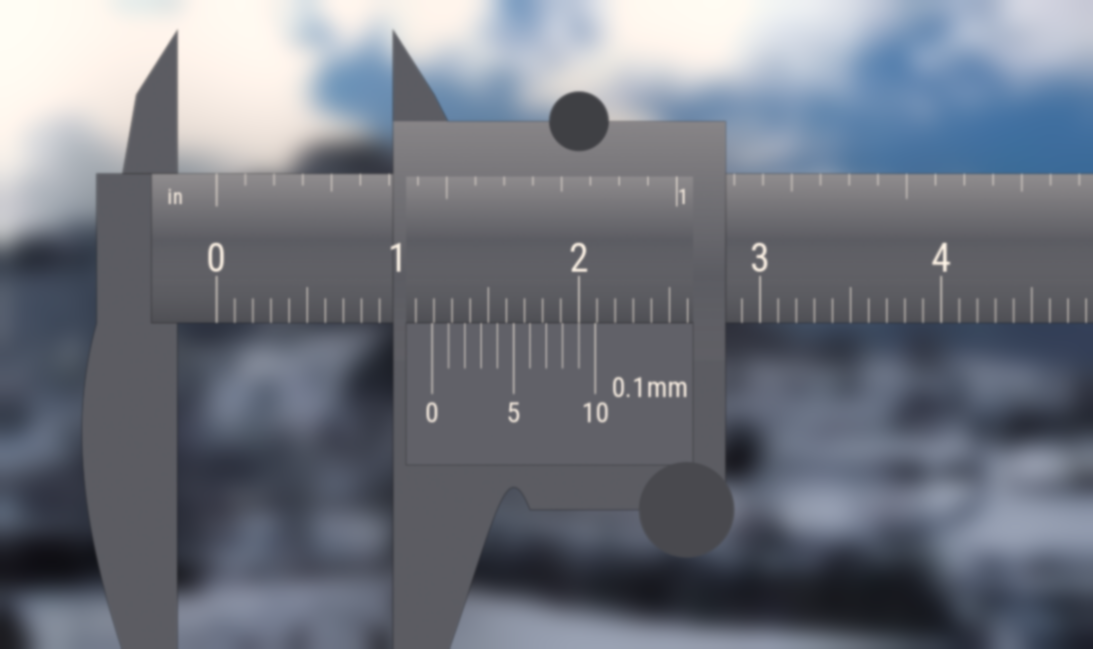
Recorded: 11.9 (mm)
